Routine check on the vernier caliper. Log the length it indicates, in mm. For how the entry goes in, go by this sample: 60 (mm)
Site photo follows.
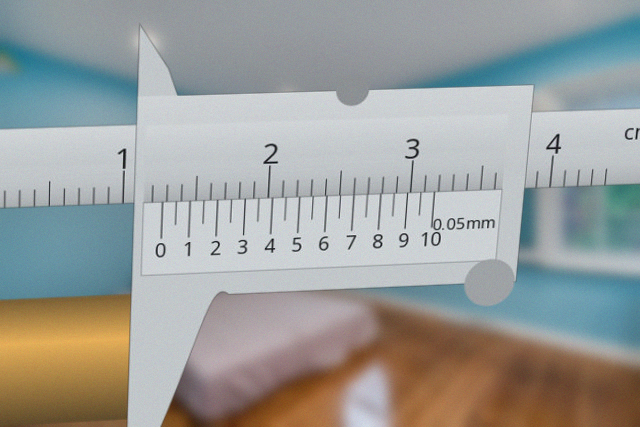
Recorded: 12.7 (mm)
